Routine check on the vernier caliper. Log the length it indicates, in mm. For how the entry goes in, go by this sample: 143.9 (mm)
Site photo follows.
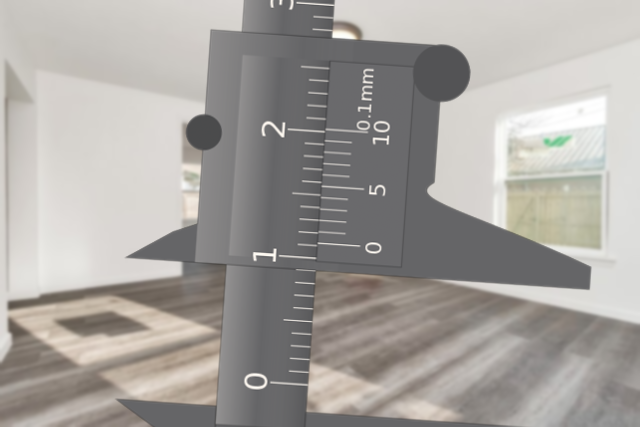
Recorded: 11.2 (mm)
